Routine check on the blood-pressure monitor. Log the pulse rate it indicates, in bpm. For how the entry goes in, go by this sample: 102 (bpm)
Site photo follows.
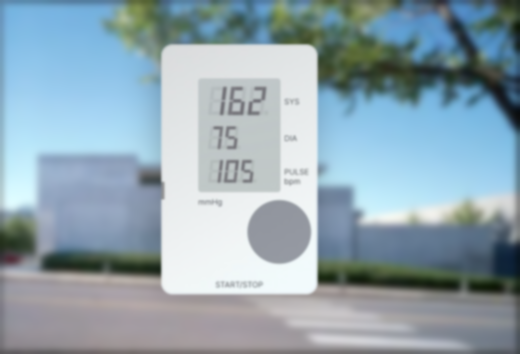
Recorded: 105 (bpm)
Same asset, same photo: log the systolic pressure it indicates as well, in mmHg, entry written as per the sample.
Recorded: 162 (mmHg)
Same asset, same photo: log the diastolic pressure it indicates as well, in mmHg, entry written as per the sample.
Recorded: 75 (mmHg)
